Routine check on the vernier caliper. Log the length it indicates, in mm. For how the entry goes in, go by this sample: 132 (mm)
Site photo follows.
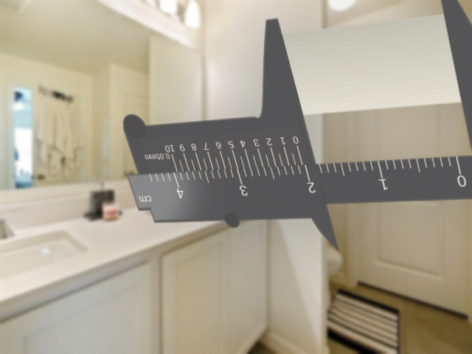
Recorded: 20.4 (mm)
